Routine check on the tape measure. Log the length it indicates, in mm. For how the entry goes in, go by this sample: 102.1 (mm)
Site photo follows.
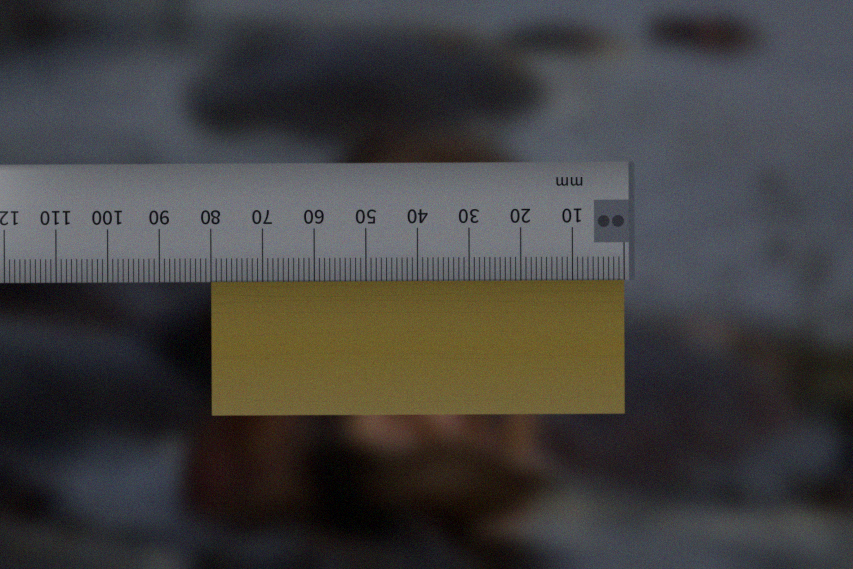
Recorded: 80 (mm)
